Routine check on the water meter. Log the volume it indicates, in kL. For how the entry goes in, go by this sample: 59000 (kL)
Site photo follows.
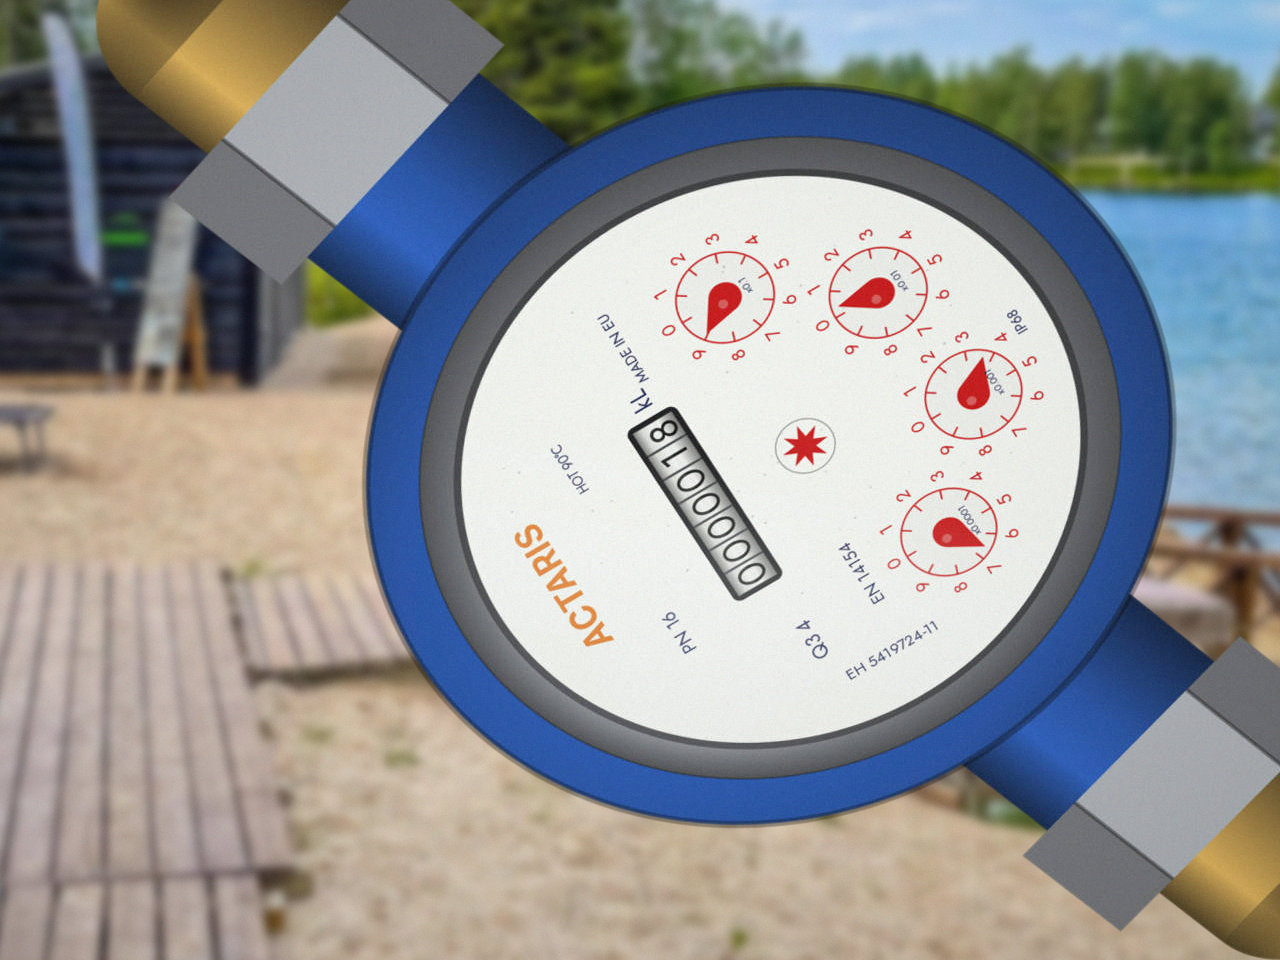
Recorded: 17.9036 (kL)
